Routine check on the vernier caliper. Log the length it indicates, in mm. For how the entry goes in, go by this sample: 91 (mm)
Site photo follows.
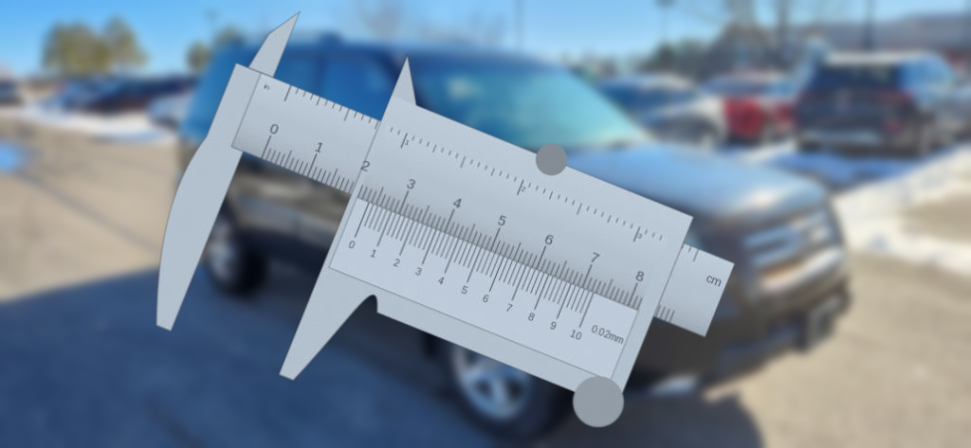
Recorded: 23.5 (mm)
